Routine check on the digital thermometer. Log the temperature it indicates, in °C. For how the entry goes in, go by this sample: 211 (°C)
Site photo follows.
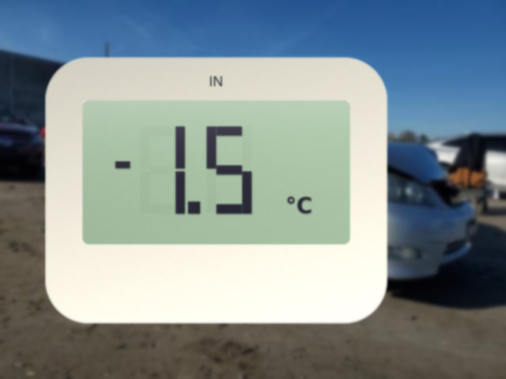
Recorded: -1.5 (°C)
